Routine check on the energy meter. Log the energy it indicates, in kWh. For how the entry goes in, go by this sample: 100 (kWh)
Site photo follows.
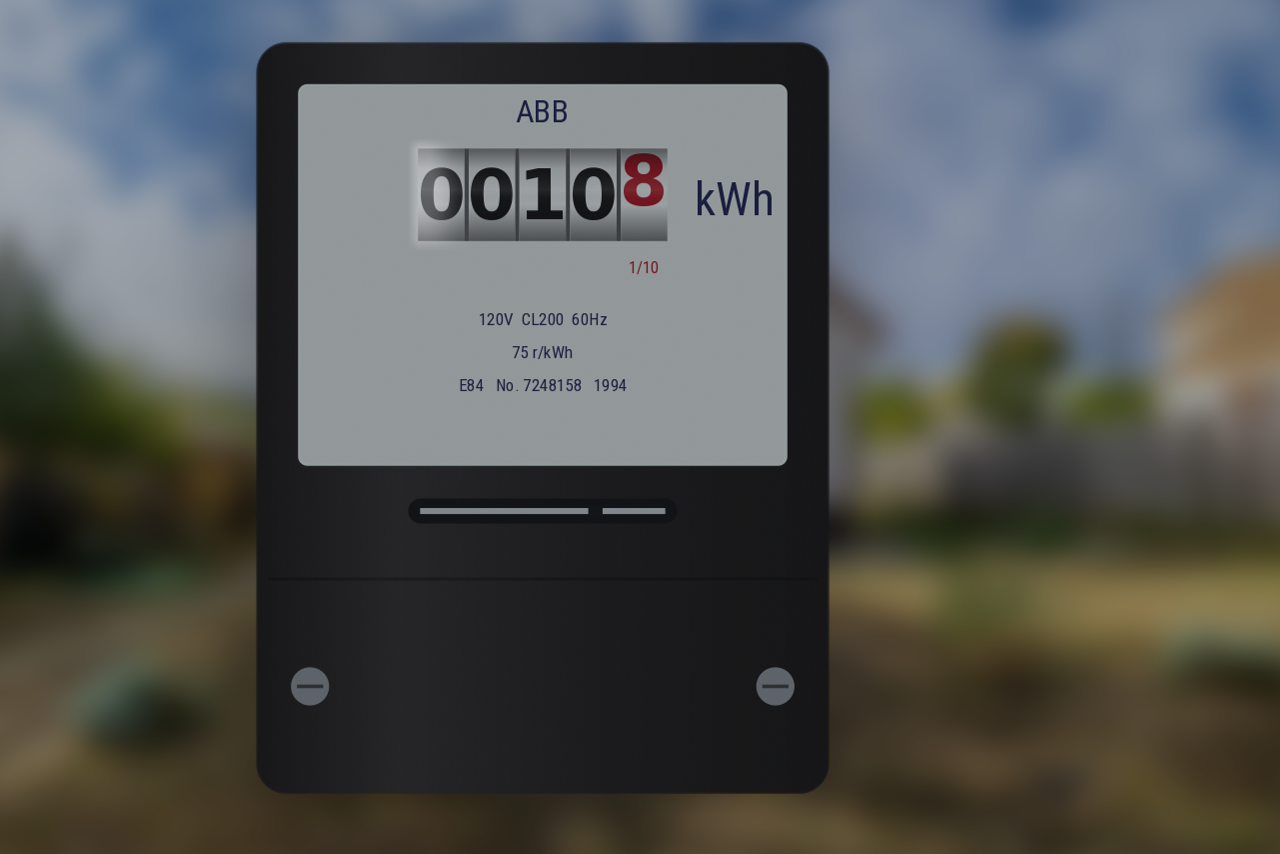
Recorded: 10.8 (kWh)
